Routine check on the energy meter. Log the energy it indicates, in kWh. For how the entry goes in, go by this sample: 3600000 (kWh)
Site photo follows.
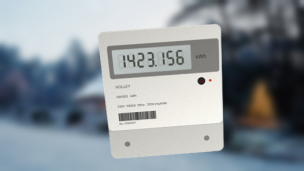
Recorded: 1423.156 (kWh)
